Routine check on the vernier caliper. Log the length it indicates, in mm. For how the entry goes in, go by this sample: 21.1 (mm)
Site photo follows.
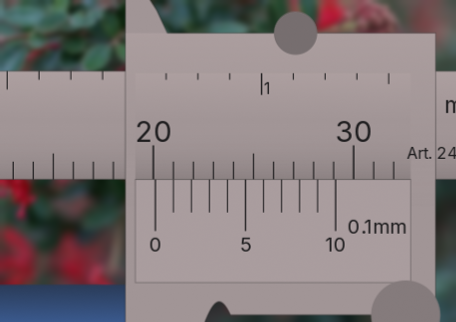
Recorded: 20.1 (mm)
